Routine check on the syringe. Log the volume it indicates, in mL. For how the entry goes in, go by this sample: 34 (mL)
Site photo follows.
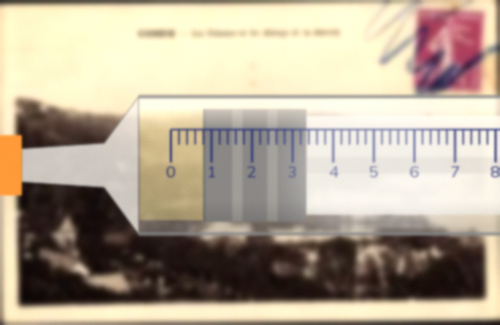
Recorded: 0.8 (mL)
